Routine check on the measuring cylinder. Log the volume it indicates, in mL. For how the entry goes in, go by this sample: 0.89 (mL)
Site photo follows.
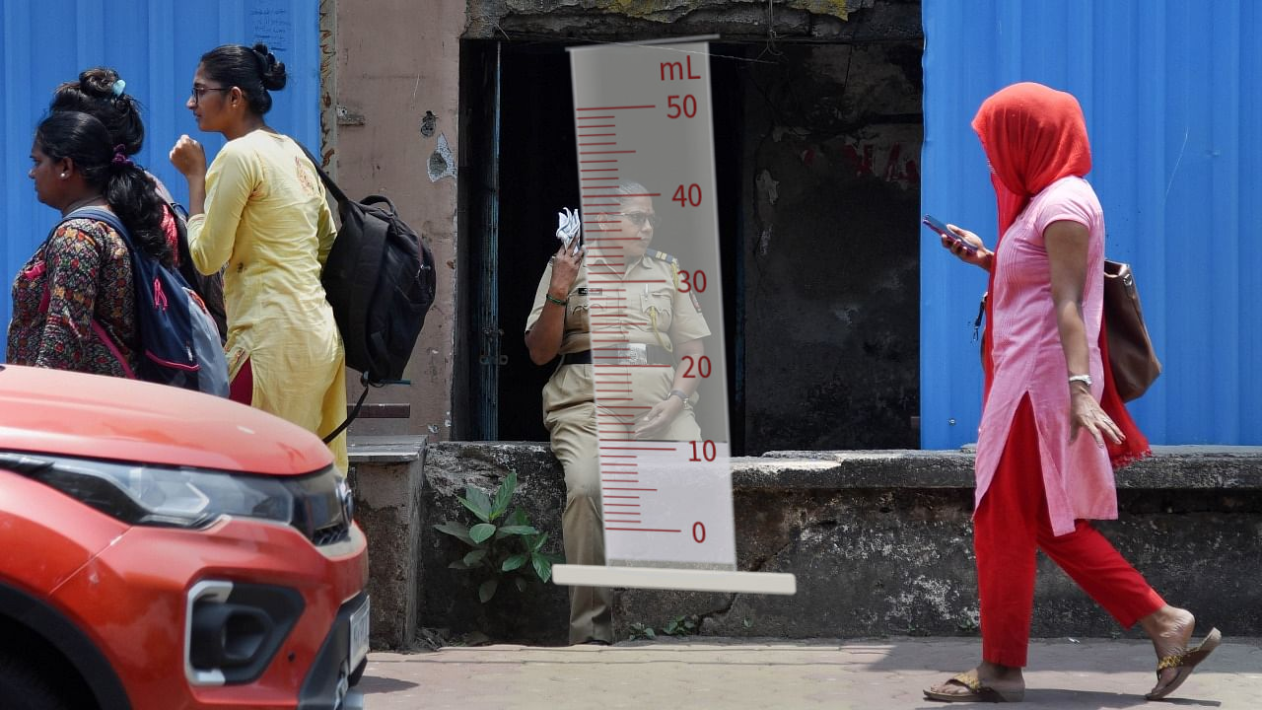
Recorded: 11 (mL)
